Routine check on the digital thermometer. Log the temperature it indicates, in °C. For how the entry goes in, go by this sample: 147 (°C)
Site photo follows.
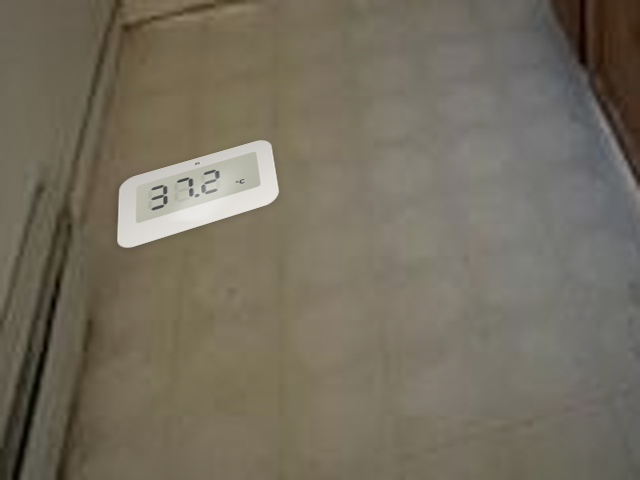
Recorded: 37.2 (°C)
